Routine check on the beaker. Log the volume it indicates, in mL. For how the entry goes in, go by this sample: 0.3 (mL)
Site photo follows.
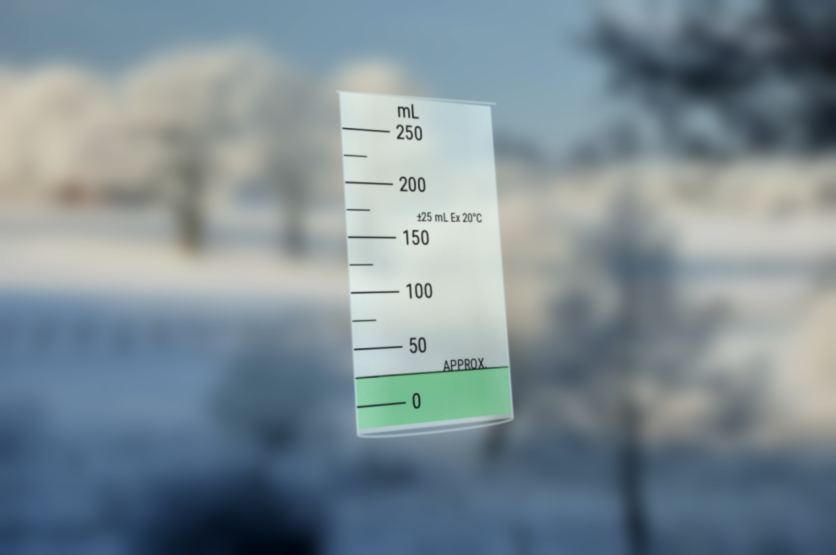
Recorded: 25 (mL)
